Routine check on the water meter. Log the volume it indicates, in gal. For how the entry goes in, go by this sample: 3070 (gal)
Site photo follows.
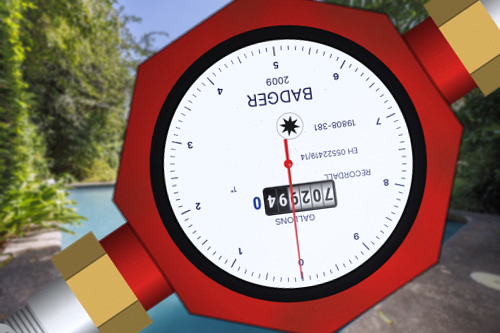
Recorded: 7029940.0 (gal)
